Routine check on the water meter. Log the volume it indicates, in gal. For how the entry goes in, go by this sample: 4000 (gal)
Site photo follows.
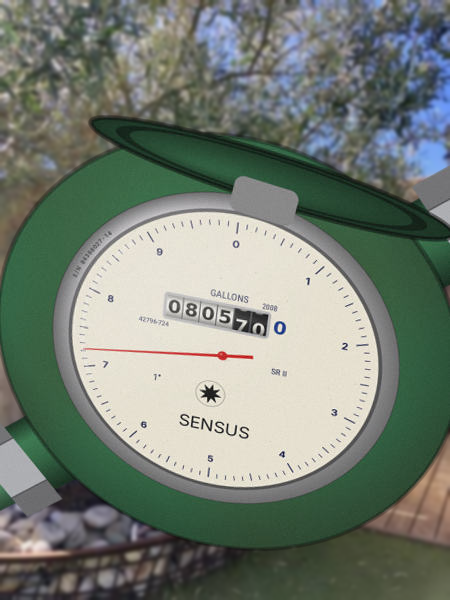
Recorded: 805697.2 (gal)
